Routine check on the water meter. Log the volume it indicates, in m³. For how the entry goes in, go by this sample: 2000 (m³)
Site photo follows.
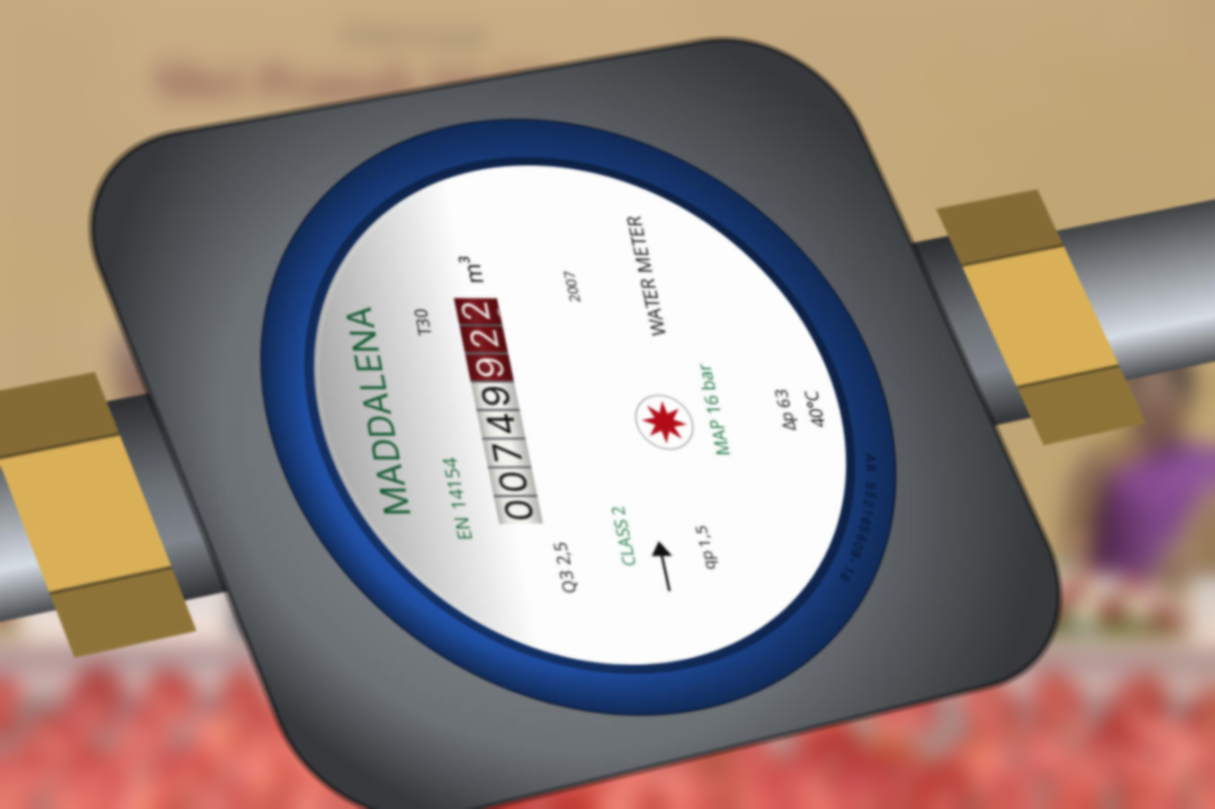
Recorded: 749.922 (m³)
